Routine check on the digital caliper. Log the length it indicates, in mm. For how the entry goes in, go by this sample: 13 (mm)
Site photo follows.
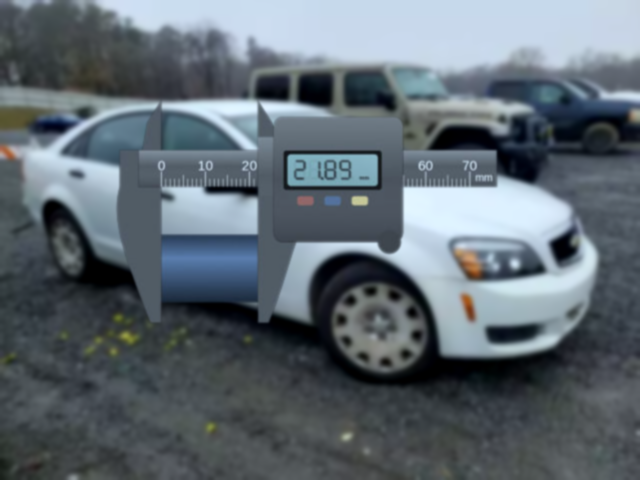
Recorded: 21.89 (mm)
